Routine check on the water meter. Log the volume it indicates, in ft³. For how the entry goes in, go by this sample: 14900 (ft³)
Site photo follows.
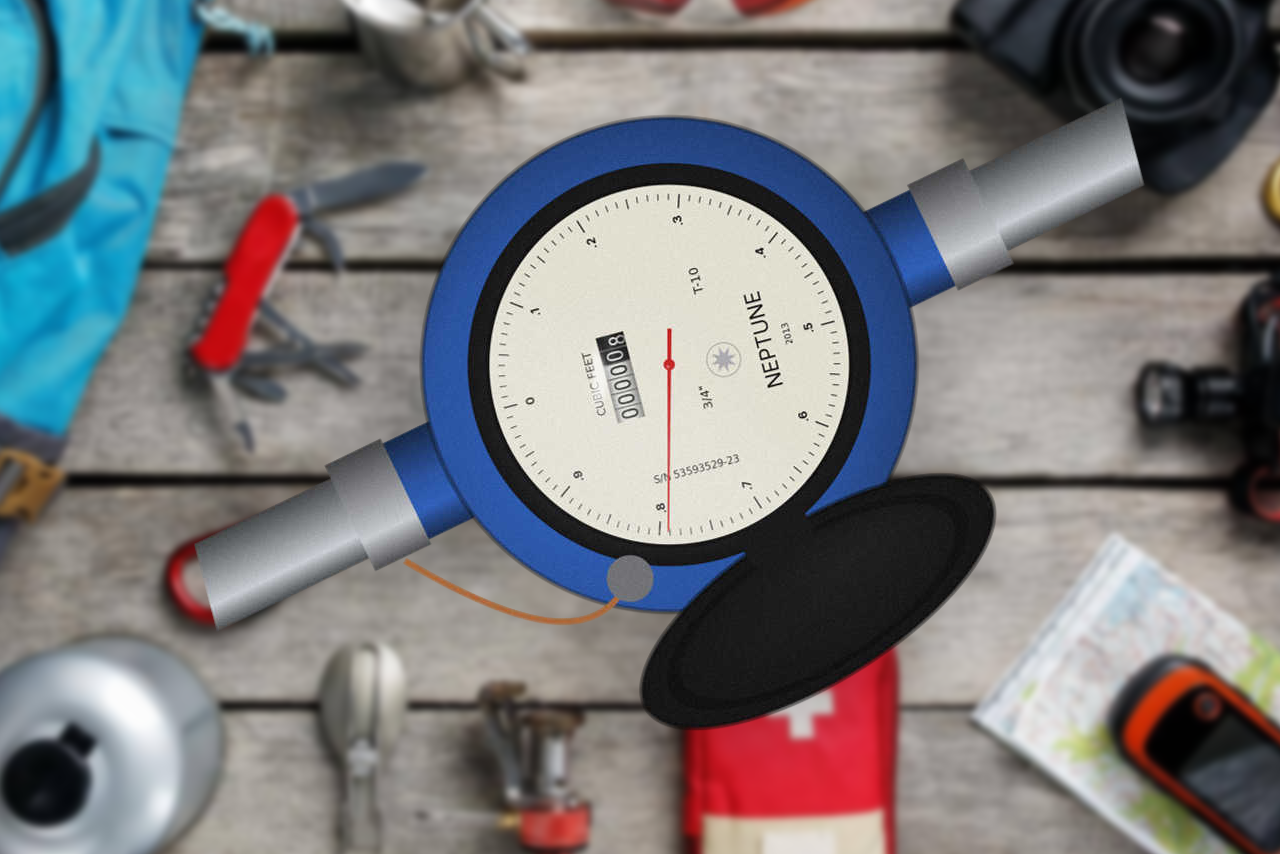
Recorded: 7.79 (ft³)
